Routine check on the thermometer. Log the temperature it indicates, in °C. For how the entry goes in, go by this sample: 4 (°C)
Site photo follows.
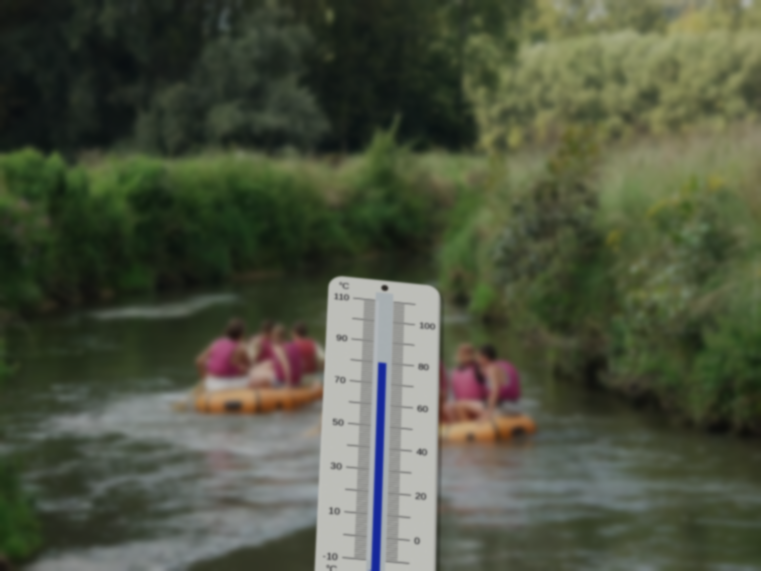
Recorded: 80 (°C)
